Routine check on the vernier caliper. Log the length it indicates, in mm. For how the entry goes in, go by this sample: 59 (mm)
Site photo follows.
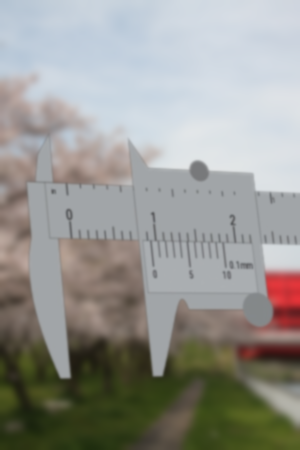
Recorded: 9.4 (mm)
